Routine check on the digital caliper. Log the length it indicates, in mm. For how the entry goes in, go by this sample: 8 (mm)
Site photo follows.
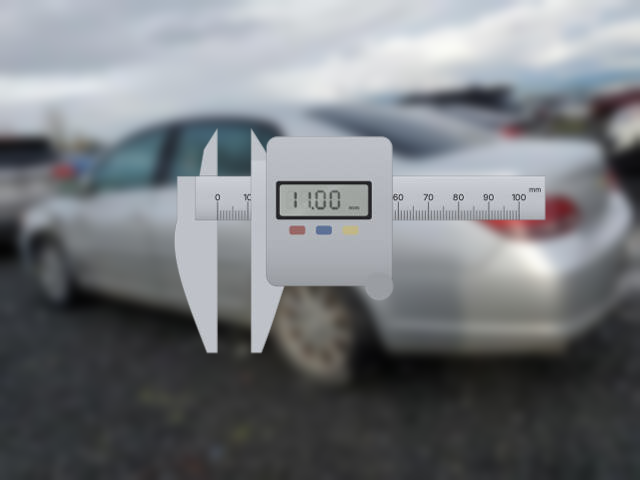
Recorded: 11.00 (mm)
